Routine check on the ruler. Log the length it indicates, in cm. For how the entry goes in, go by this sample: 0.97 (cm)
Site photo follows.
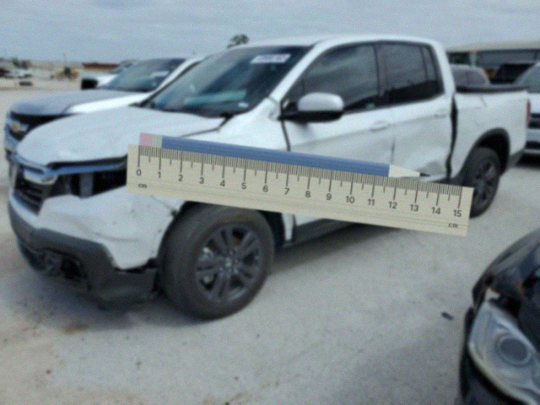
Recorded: 13.5 (cm)
